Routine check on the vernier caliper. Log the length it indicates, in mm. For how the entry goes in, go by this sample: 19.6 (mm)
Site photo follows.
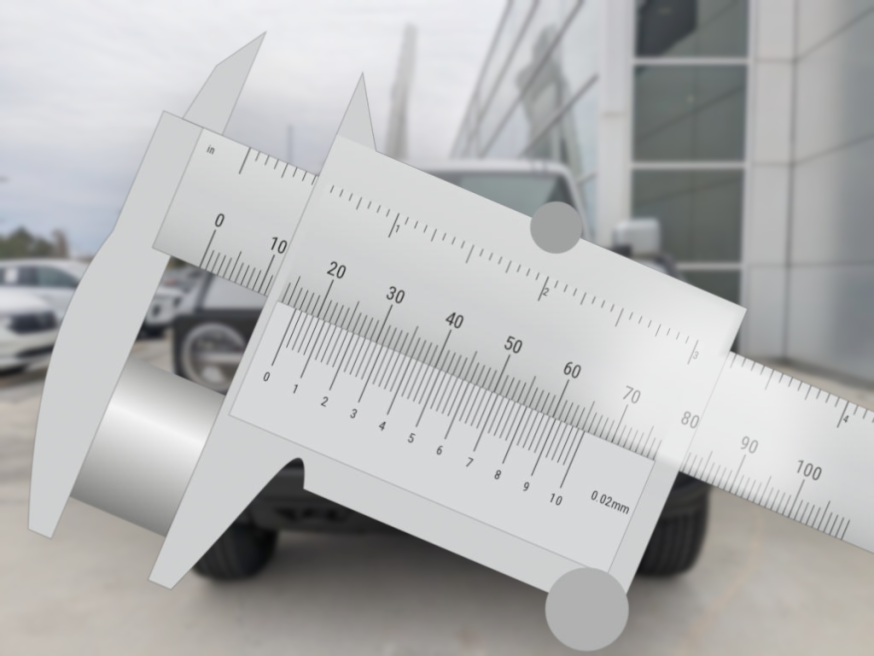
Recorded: 16.4 (mm)
